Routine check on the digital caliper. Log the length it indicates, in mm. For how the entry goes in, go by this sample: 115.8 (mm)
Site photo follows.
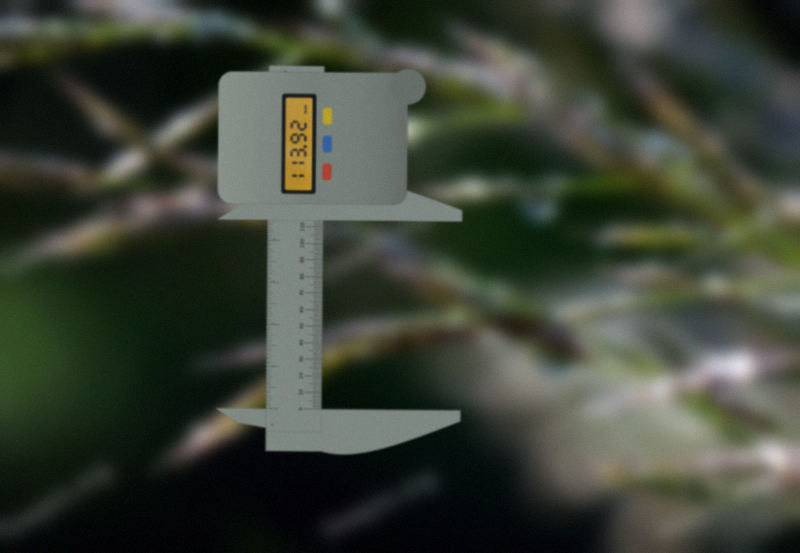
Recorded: 113.92 (mm)
